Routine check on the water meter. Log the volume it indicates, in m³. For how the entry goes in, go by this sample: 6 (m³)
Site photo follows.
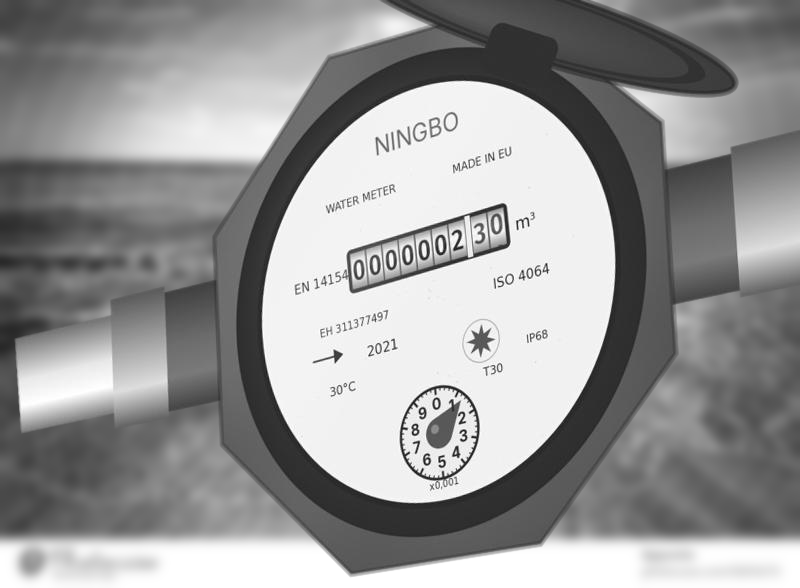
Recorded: 2.301 (m³)
